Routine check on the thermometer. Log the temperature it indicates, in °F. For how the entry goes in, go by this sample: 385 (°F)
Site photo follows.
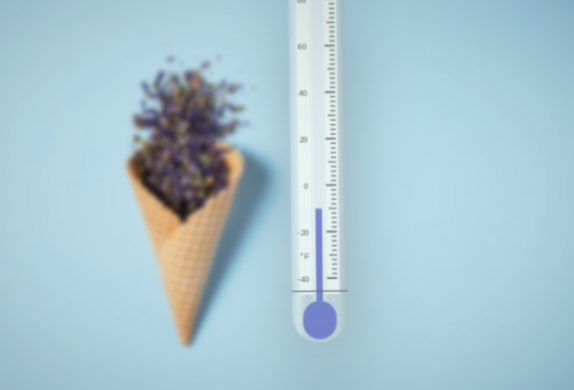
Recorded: -10 (°F)
